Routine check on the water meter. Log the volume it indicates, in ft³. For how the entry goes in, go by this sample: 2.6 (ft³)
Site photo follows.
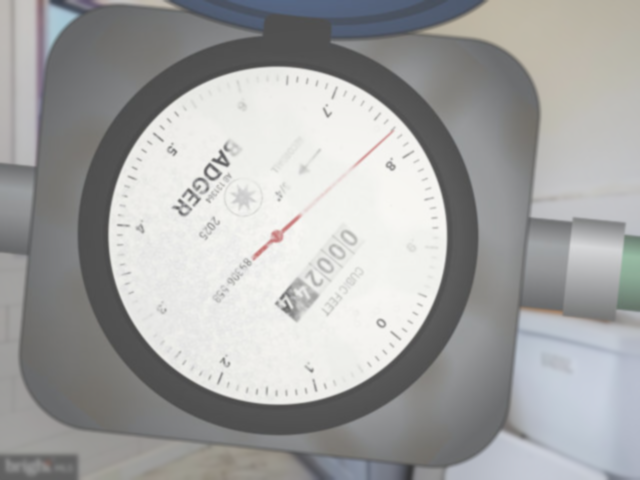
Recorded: 243.77 (ft³)
